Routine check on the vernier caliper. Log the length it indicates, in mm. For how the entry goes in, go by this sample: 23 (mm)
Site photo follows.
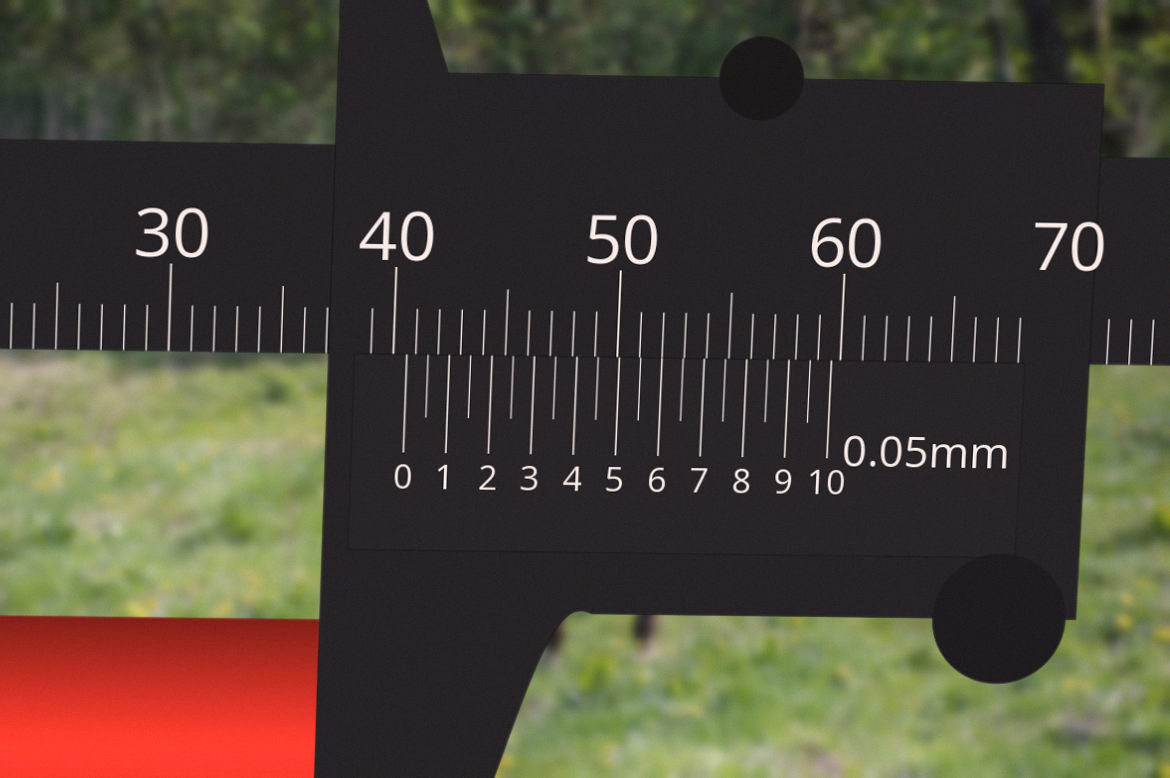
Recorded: 40.6 (mm)
